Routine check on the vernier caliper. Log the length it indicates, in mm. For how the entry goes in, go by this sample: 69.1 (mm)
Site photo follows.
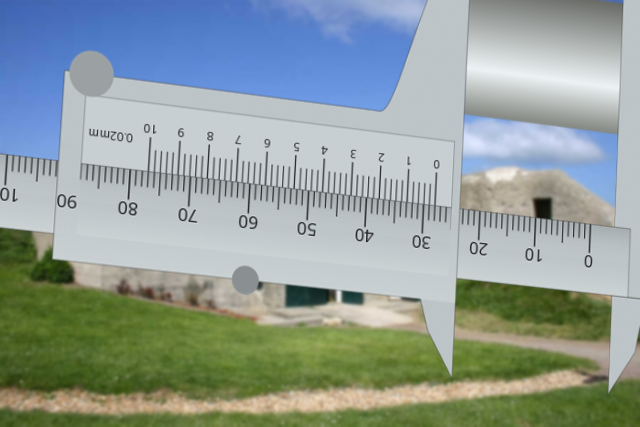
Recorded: 28.0 (mm)
